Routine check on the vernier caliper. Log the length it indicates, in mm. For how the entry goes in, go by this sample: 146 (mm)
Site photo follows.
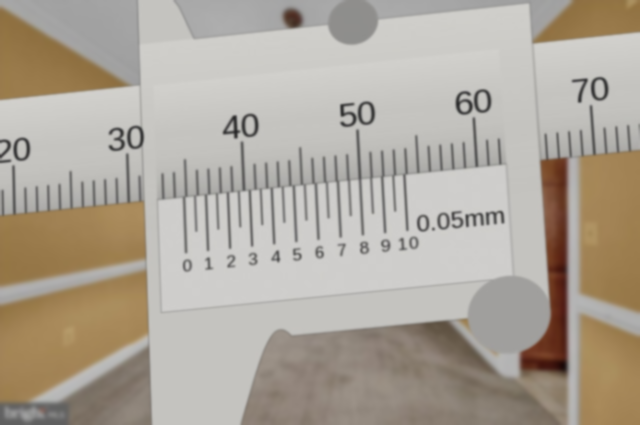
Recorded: 34.8 (mm)
